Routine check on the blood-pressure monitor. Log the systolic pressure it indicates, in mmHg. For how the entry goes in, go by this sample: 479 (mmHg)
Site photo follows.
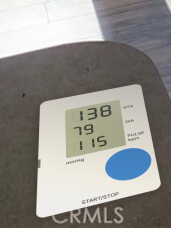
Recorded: 138 (mmHg)
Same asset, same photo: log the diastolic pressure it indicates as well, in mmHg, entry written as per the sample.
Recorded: 79 (mmHg)
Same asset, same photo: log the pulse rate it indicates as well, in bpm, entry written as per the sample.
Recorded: 115 (bpm)
